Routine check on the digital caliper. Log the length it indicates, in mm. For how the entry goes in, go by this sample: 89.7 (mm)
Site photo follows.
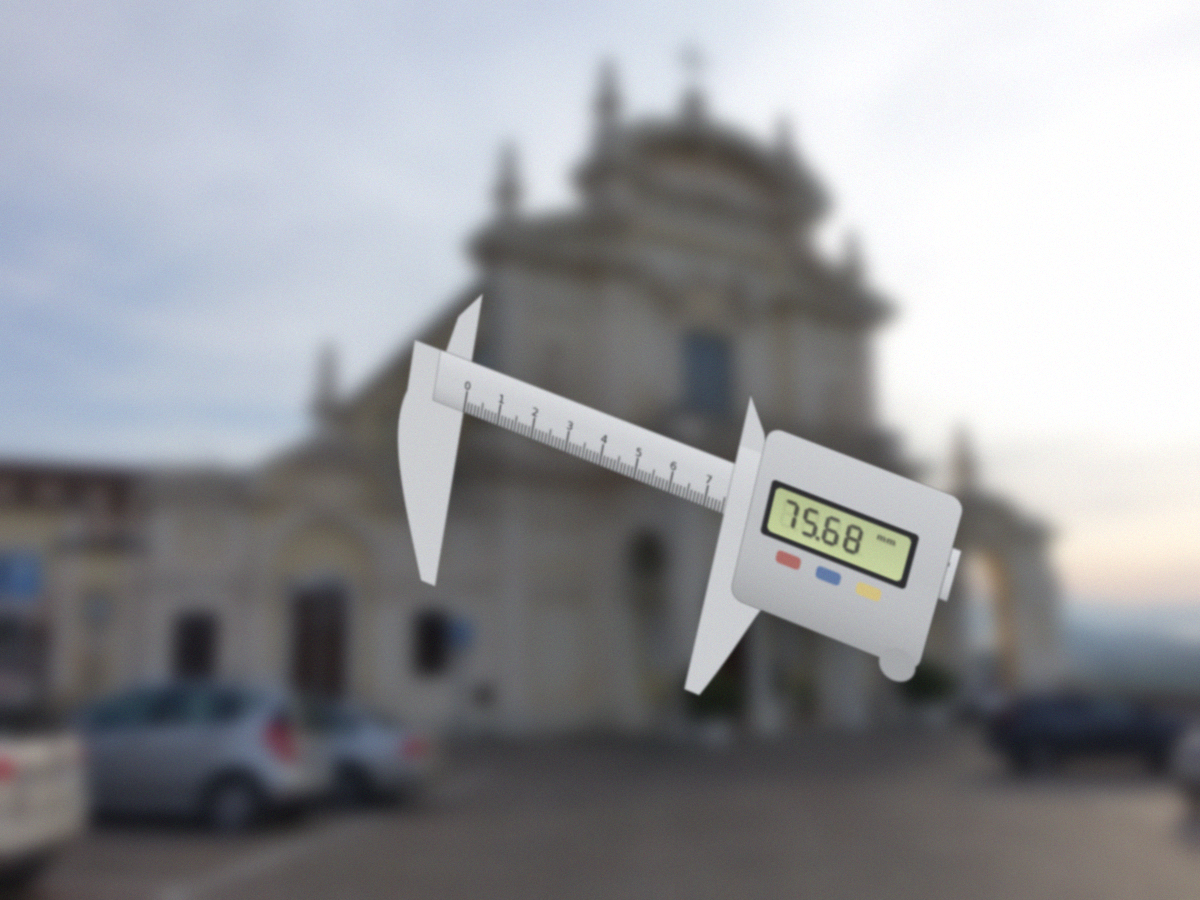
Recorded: 75.68 (mm)
